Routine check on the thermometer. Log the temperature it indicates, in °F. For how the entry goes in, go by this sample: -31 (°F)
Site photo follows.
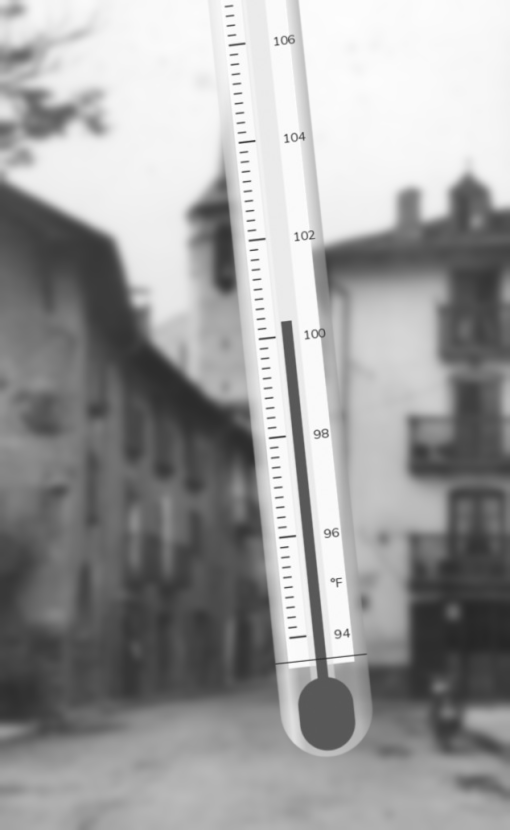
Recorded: 100.3 (°F)
